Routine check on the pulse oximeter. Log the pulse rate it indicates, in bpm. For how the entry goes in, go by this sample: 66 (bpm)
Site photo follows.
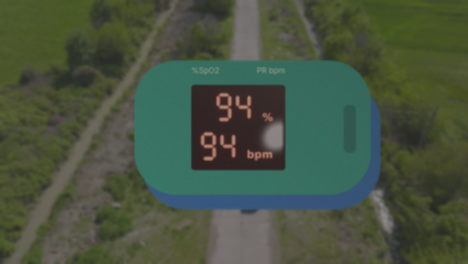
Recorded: 94 (bpm)
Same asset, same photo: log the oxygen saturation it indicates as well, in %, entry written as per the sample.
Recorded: 94 (%)
